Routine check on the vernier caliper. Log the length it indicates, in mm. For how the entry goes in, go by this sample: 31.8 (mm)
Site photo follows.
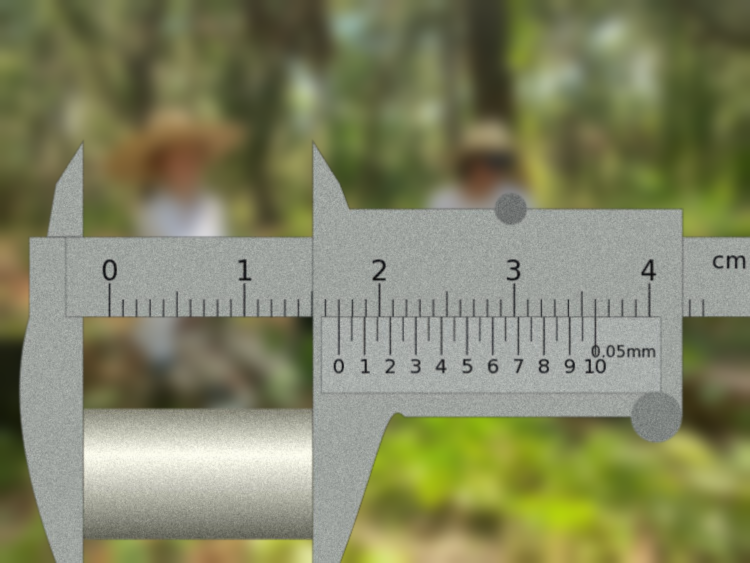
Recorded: 17.0 (mm)
